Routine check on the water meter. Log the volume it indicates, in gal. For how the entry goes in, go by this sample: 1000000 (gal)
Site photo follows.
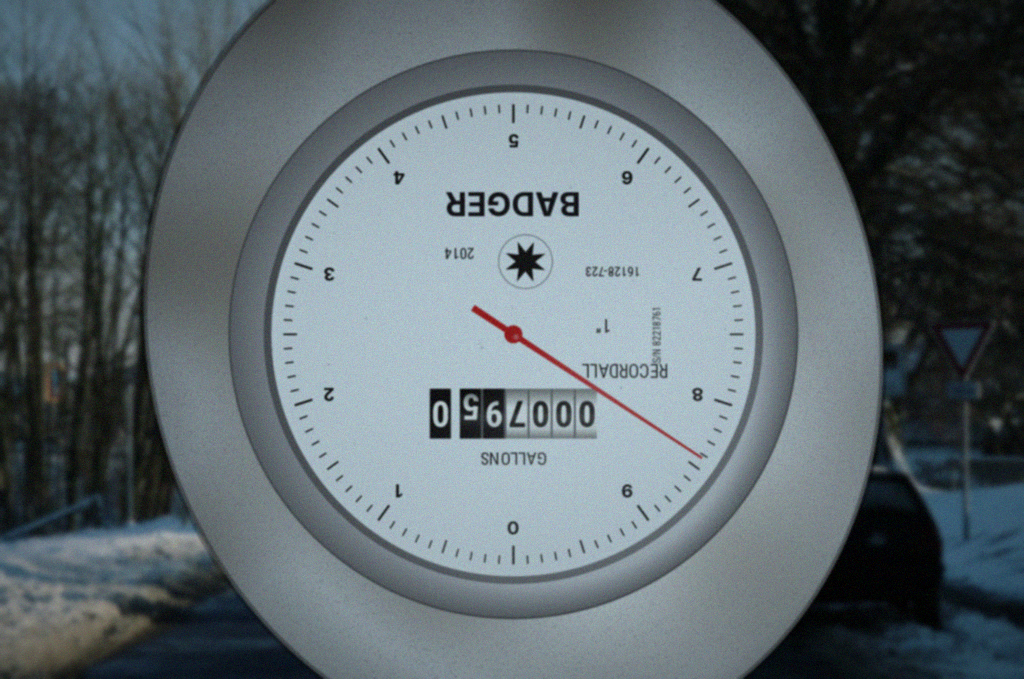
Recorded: 7948.4 (gal)
